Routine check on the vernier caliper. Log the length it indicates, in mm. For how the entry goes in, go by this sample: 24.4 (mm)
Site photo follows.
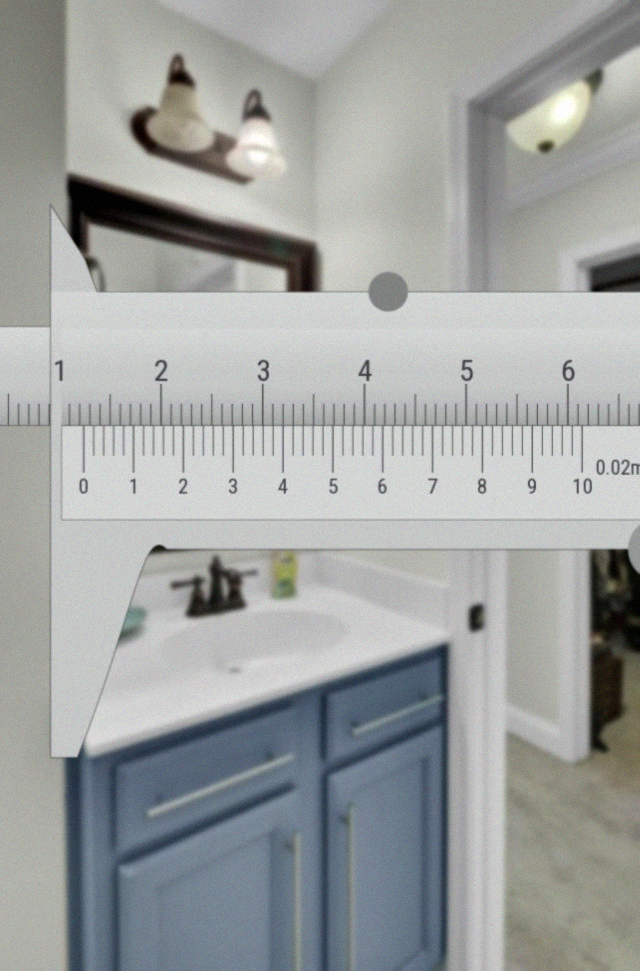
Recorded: 12.4 (mm)
